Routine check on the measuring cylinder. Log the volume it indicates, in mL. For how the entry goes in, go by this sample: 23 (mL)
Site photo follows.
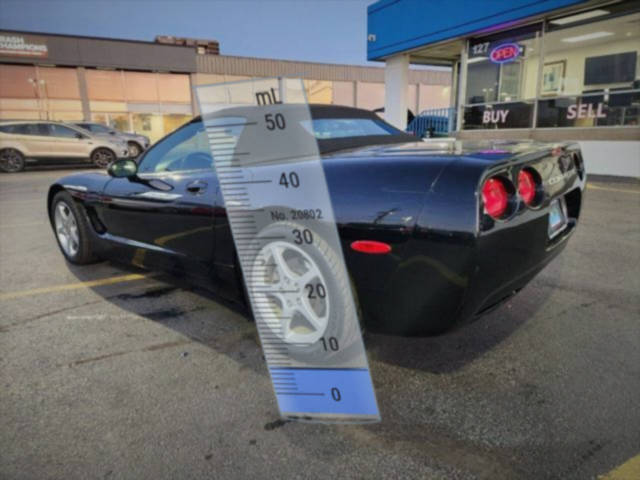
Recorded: 5 (mL)
